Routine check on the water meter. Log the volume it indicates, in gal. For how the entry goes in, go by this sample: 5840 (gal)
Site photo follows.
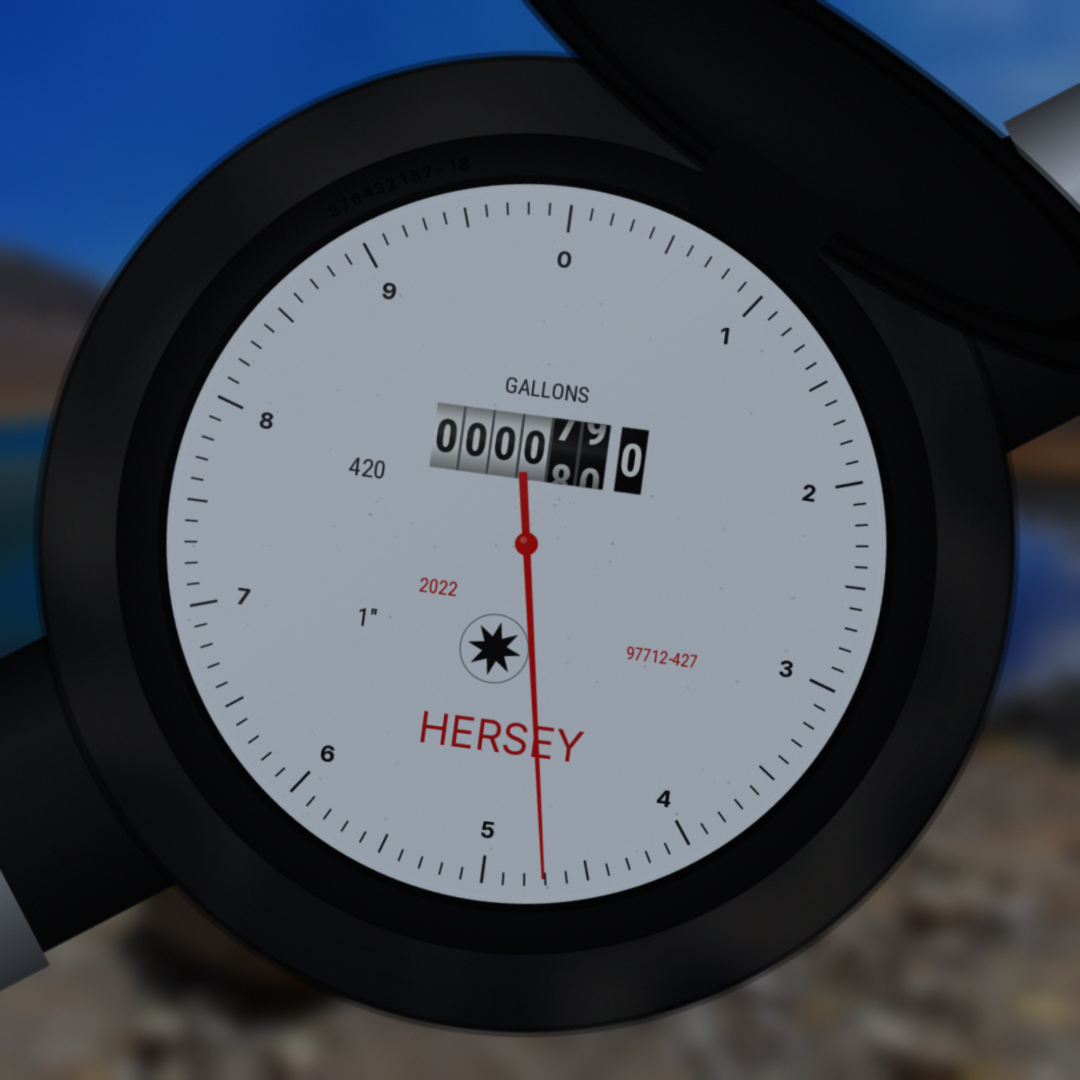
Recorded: 794.7 (gal)
